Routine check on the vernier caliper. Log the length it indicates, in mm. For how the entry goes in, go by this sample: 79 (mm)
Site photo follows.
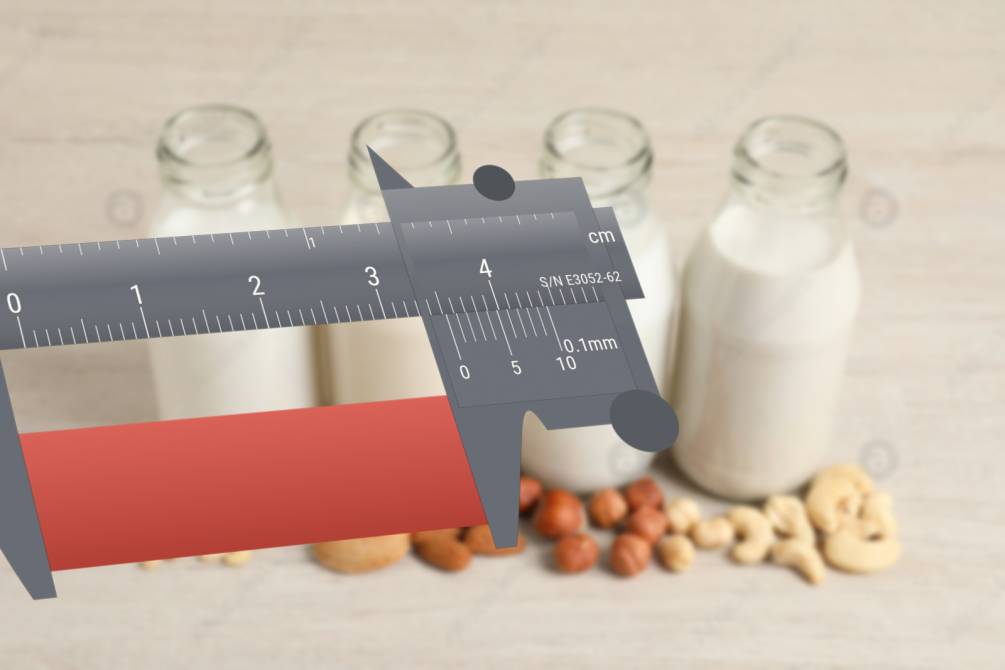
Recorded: 35.3 (mm)
